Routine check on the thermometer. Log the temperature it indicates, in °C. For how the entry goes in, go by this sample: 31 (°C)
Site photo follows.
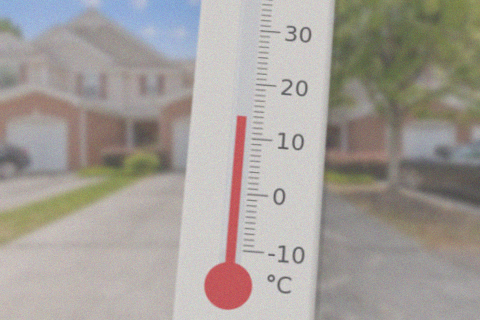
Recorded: 14 (°C)
